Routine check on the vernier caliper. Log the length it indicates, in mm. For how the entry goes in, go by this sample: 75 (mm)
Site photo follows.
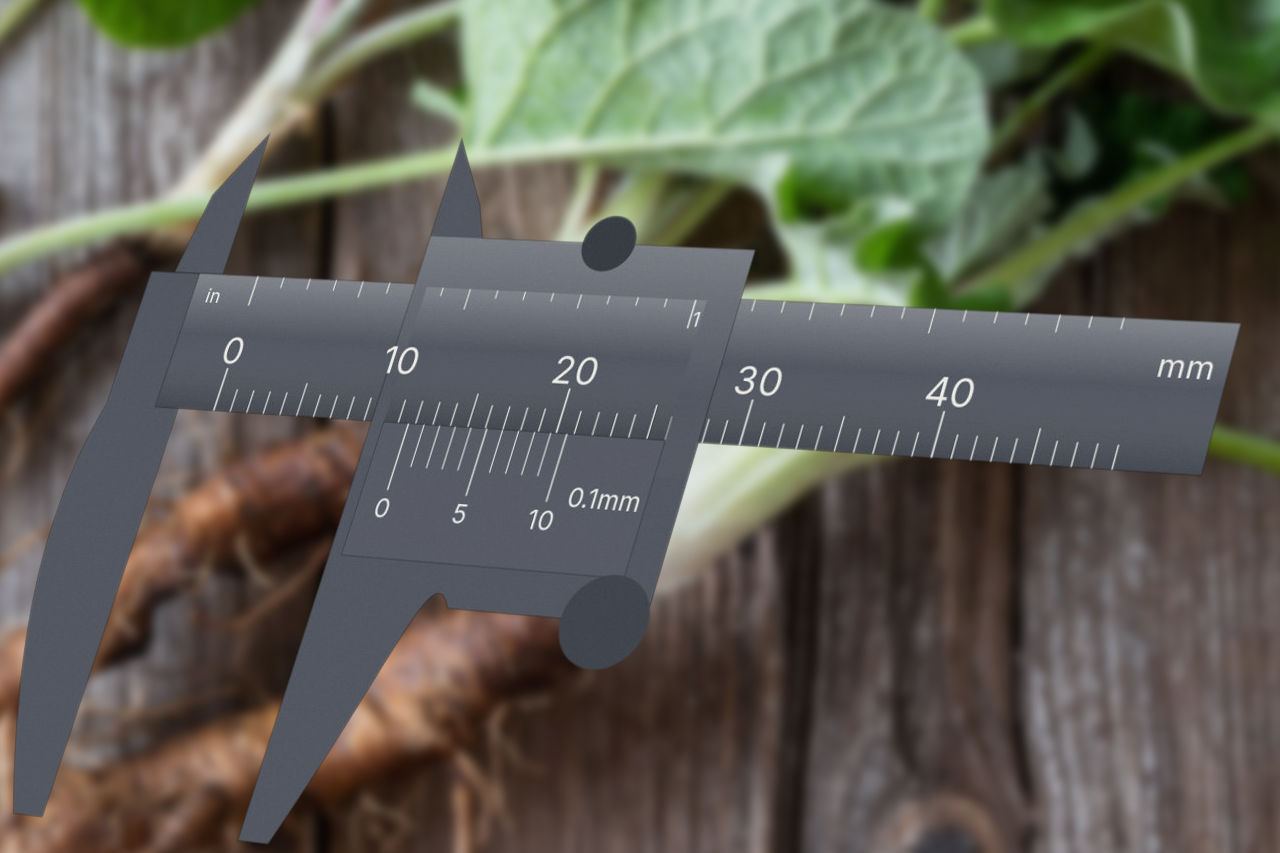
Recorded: 11.6 (mm)
